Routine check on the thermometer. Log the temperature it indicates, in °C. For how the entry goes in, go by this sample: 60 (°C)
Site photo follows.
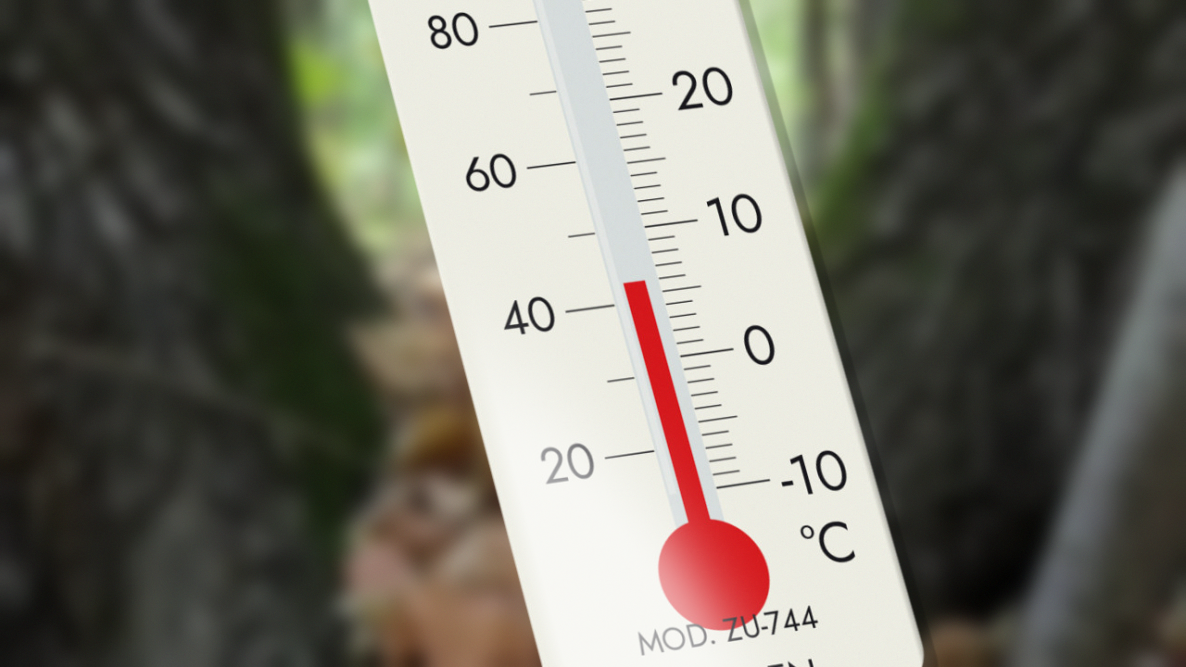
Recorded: 6 (°C)
